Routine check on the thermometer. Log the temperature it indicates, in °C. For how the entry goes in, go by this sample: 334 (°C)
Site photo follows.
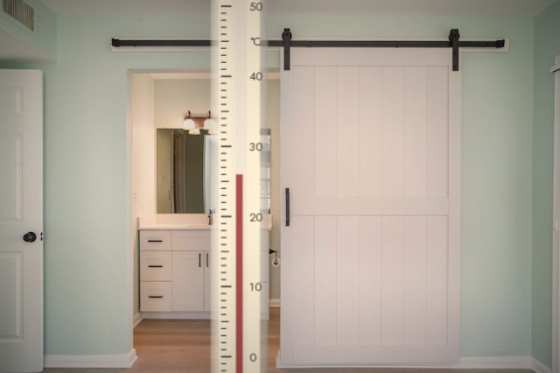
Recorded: 26 (°C)
